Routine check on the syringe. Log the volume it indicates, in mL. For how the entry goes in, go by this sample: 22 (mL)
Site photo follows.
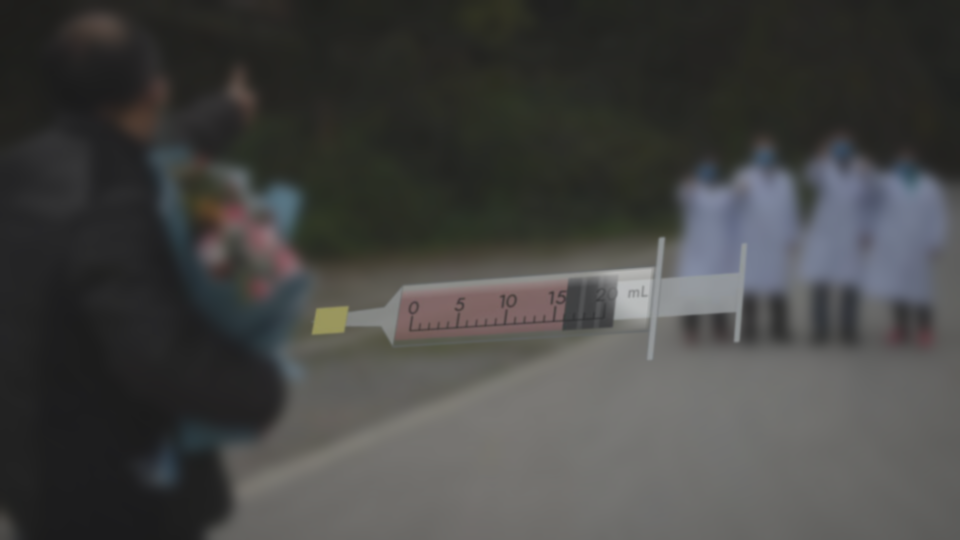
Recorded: 16 (mL)
